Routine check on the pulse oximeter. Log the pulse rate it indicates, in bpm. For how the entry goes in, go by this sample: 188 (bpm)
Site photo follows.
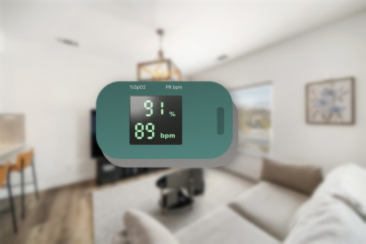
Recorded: 89 (bpm)
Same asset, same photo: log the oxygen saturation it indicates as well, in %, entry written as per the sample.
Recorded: 91 (%)
